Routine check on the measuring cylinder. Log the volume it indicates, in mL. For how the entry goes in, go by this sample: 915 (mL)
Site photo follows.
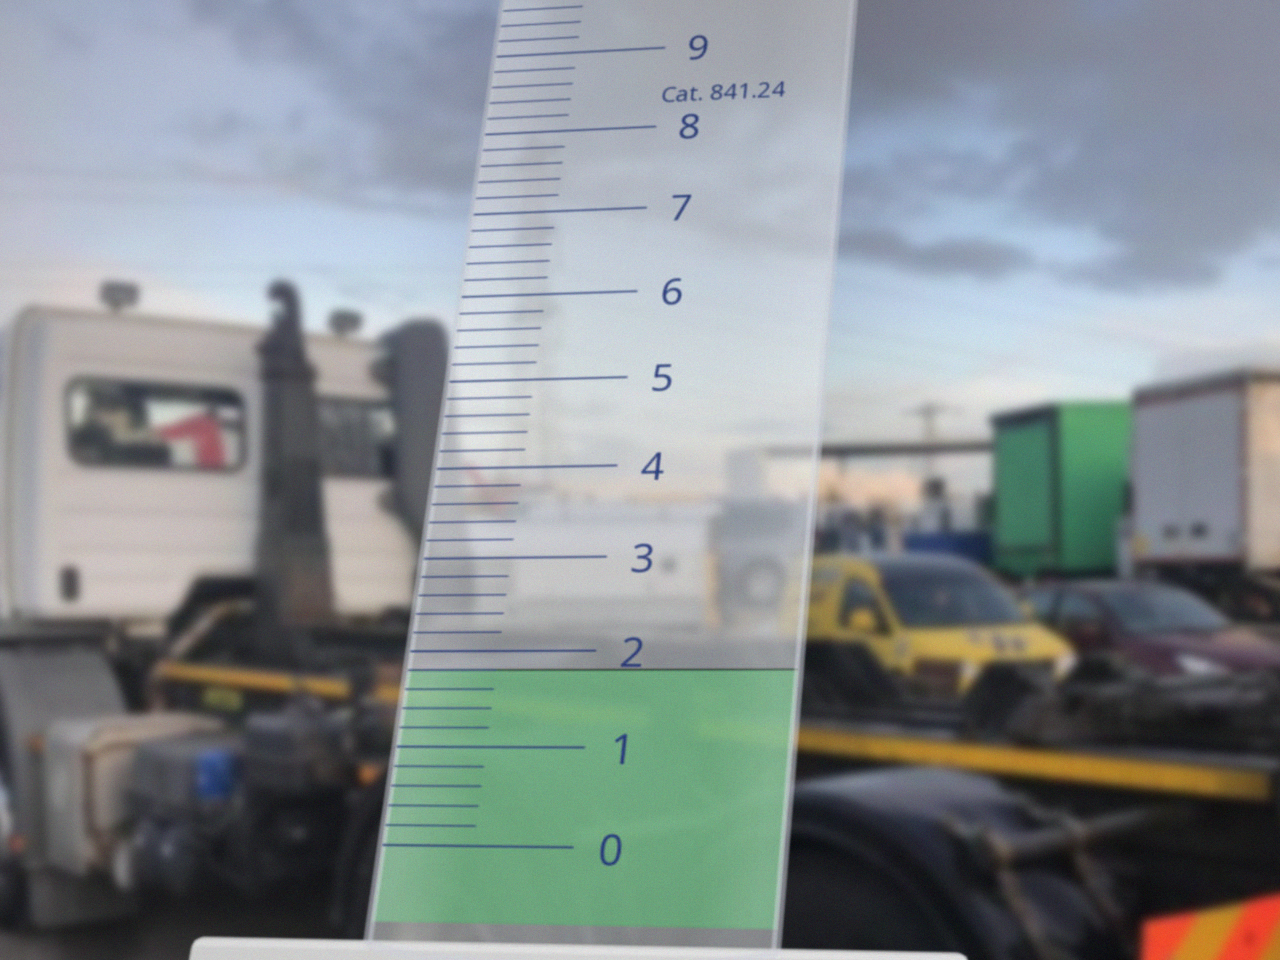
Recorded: 1.8 (mL)
